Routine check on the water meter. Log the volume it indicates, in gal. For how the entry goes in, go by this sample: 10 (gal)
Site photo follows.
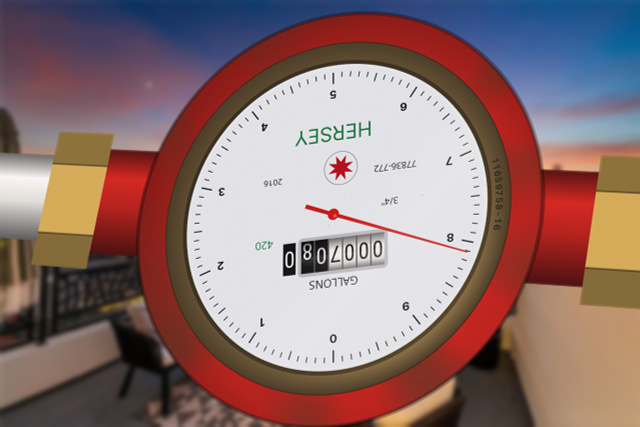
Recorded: 7078.1 (gal)
